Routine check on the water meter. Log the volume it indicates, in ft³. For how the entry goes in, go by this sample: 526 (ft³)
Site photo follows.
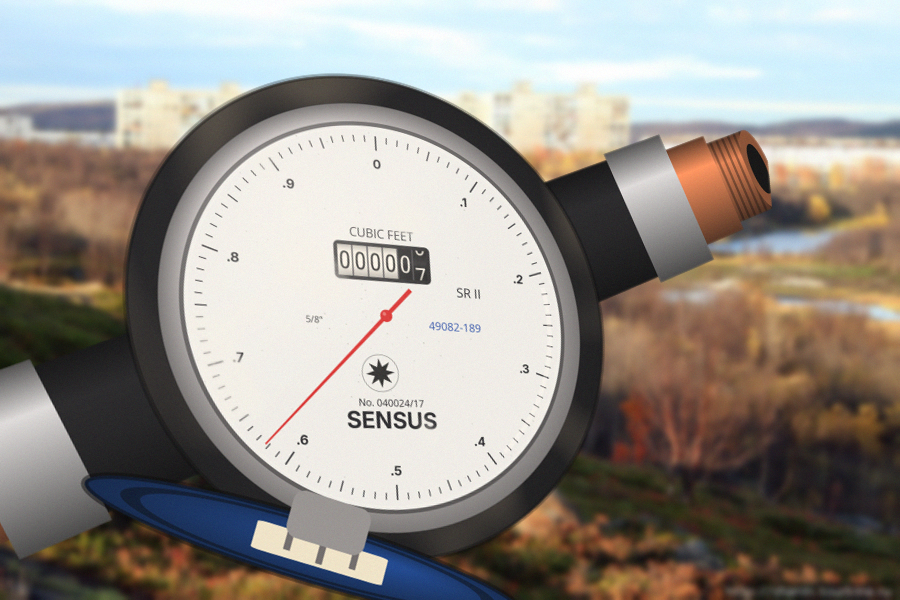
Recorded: 6.62 (ft³)
